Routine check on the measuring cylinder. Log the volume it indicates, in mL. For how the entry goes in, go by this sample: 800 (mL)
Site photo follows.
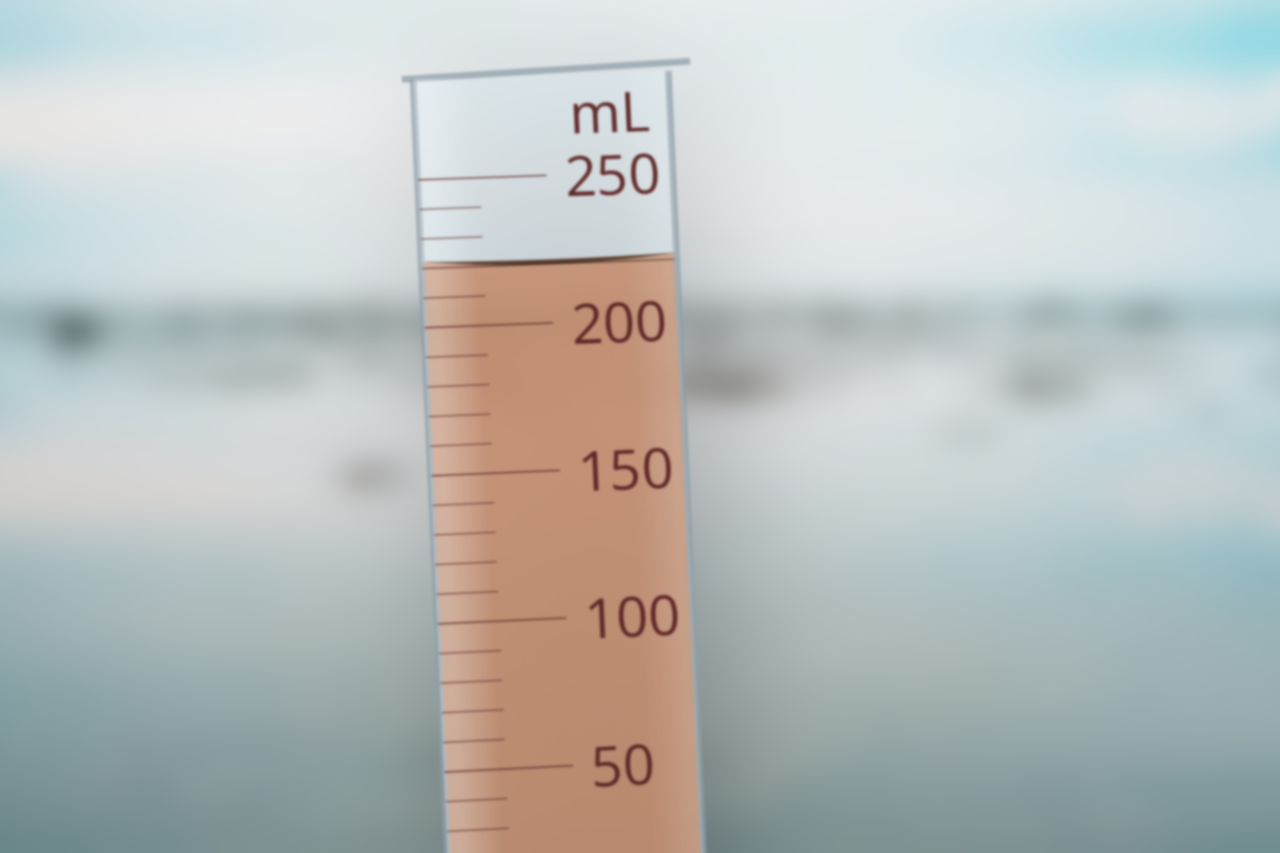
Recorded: 220 (mL)
